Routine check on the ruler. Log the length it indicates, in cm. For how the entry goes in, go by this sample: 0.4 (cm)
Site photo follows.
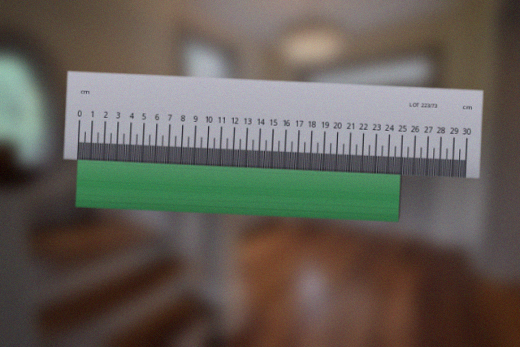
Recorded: 25 (cm)
